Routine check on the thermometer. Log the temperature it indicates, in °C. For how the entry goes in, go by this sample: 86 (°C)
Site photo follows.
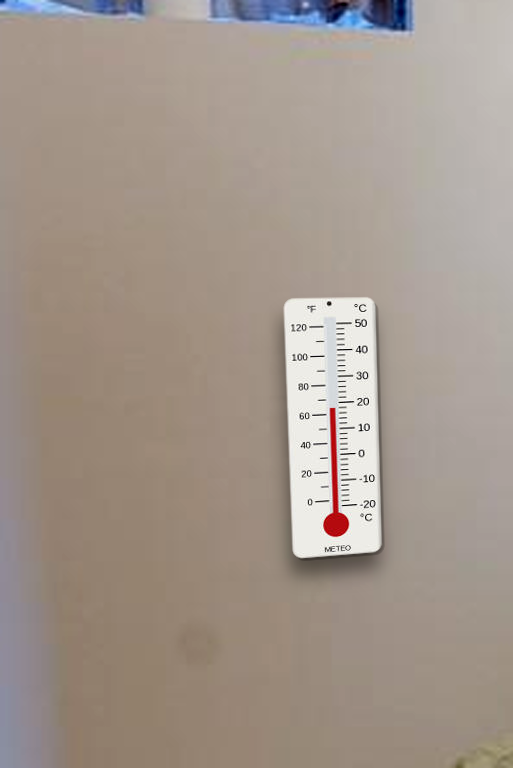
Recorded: 18 (°C)
